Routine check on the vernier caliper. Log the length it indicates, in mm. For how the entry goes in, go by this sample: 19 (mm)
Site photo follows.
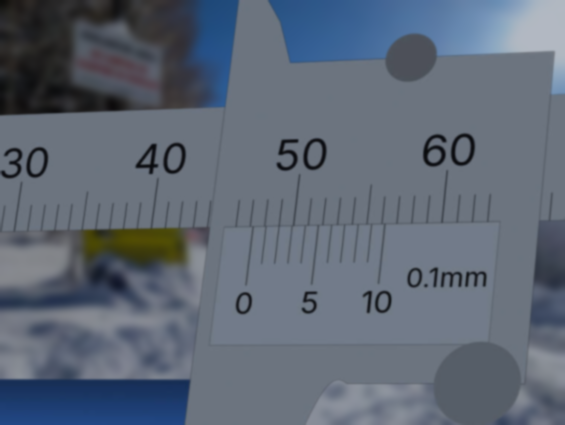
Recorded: 47.2 (mm)
